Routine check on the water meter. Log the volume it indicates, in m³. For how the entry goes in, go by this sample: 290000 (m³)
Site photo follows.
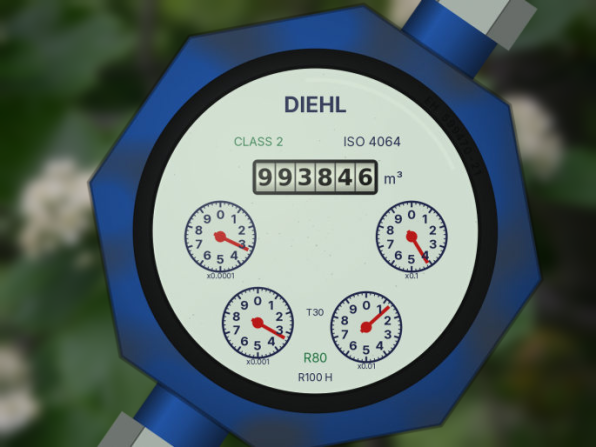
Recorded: 993846.4133 (m³)
